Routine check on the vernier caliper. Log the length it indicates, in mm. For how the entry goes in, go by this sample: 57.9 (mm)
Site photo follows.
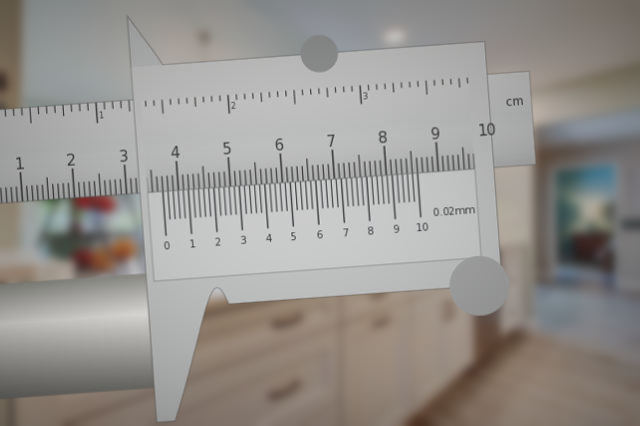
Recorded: 37.0 (mm)
